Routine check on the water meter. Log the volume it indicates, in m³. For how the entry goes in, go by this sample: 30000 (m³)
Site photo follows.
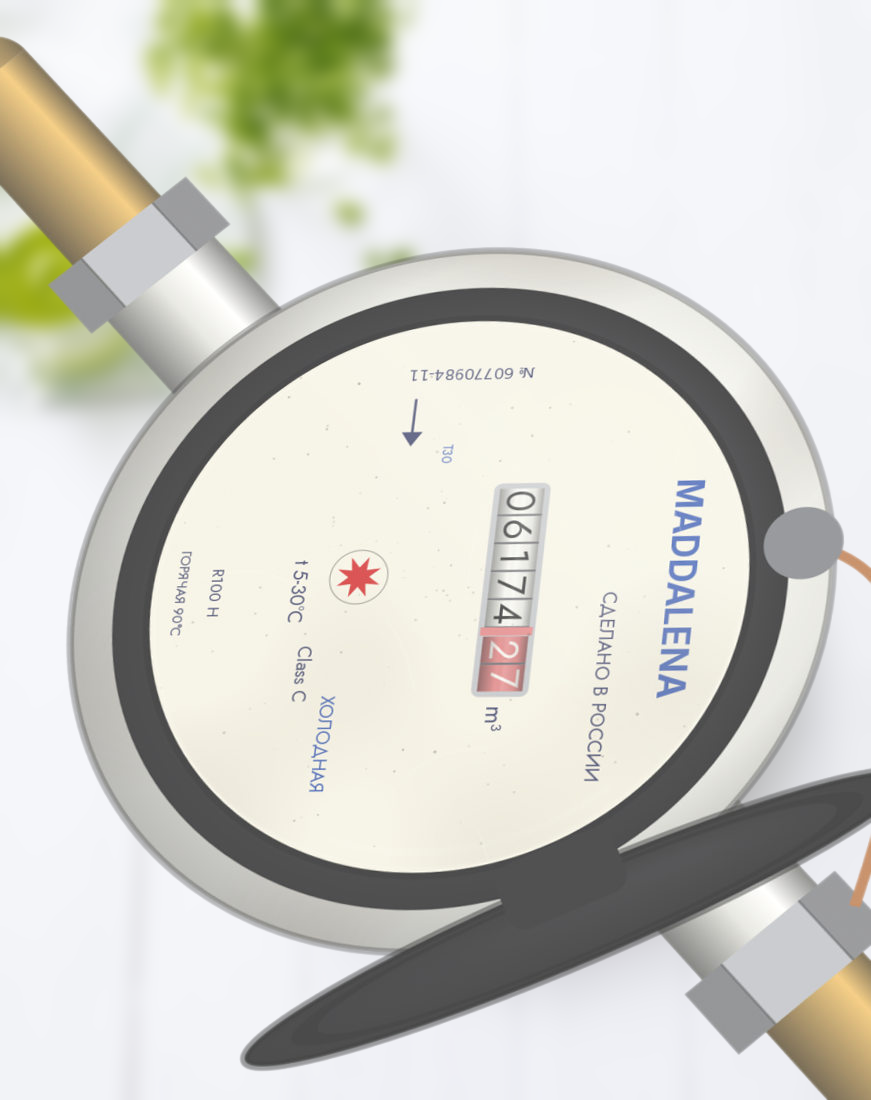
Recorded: 6174.27 (m³)
